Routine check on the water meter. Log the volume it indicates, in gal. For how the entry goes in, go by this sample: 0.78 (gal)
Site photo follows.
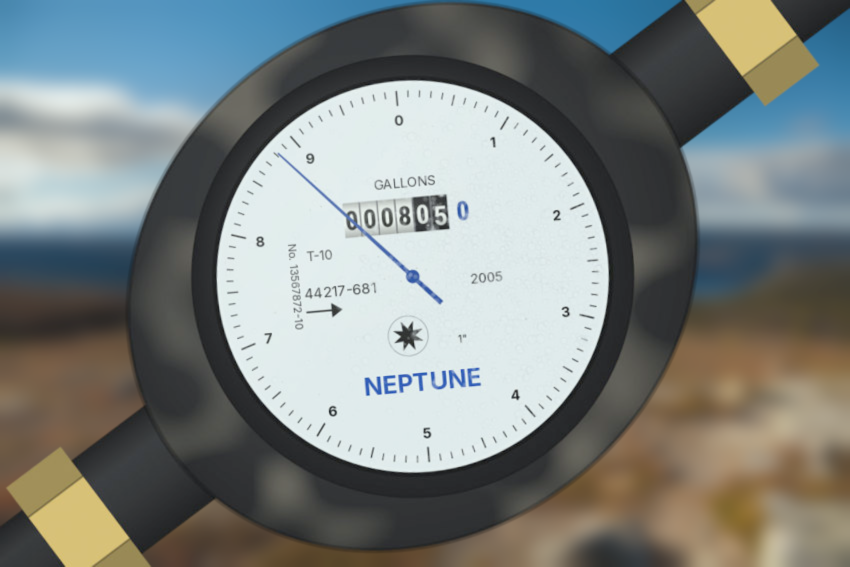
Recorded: 8048.8 (gal)
